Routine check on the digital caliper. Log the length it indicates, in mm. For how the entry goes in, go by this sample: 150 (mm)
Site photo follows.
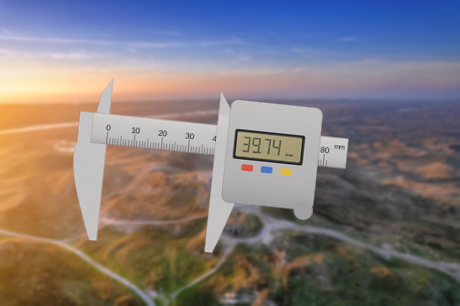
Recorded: 39.74 (mm)
